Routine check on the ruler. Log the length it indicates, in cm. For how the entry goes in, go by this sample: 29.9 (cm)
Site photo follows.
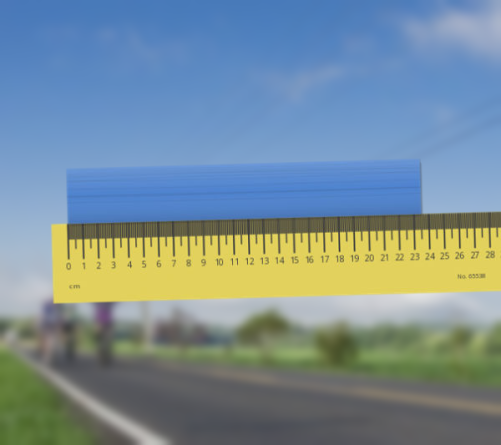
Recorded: 23.5 (cm)
